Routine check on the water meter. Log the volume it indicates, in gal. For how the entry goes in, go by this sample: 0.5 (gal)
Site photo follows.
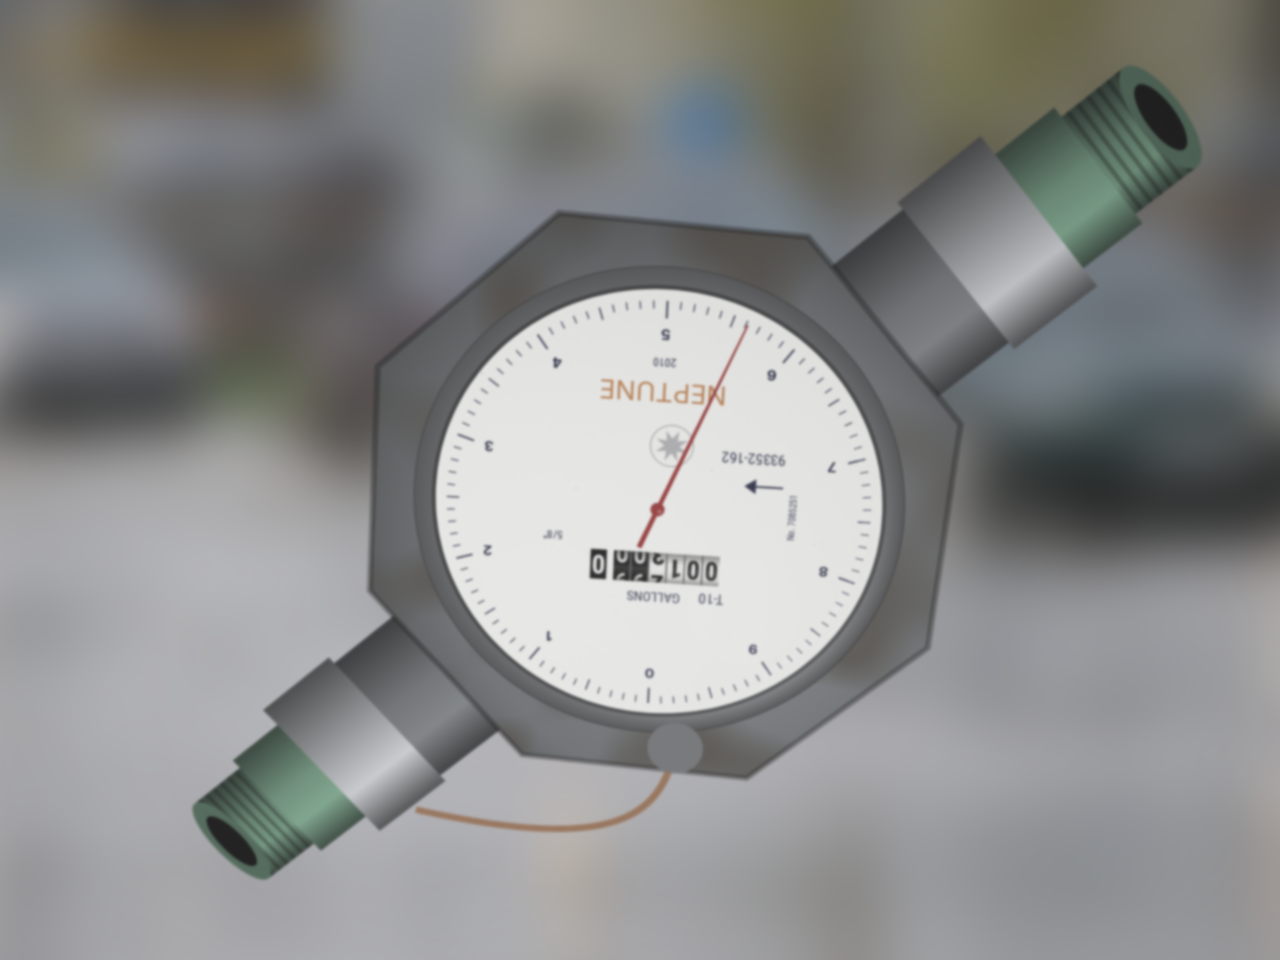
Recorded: 12995.6 (gal)
